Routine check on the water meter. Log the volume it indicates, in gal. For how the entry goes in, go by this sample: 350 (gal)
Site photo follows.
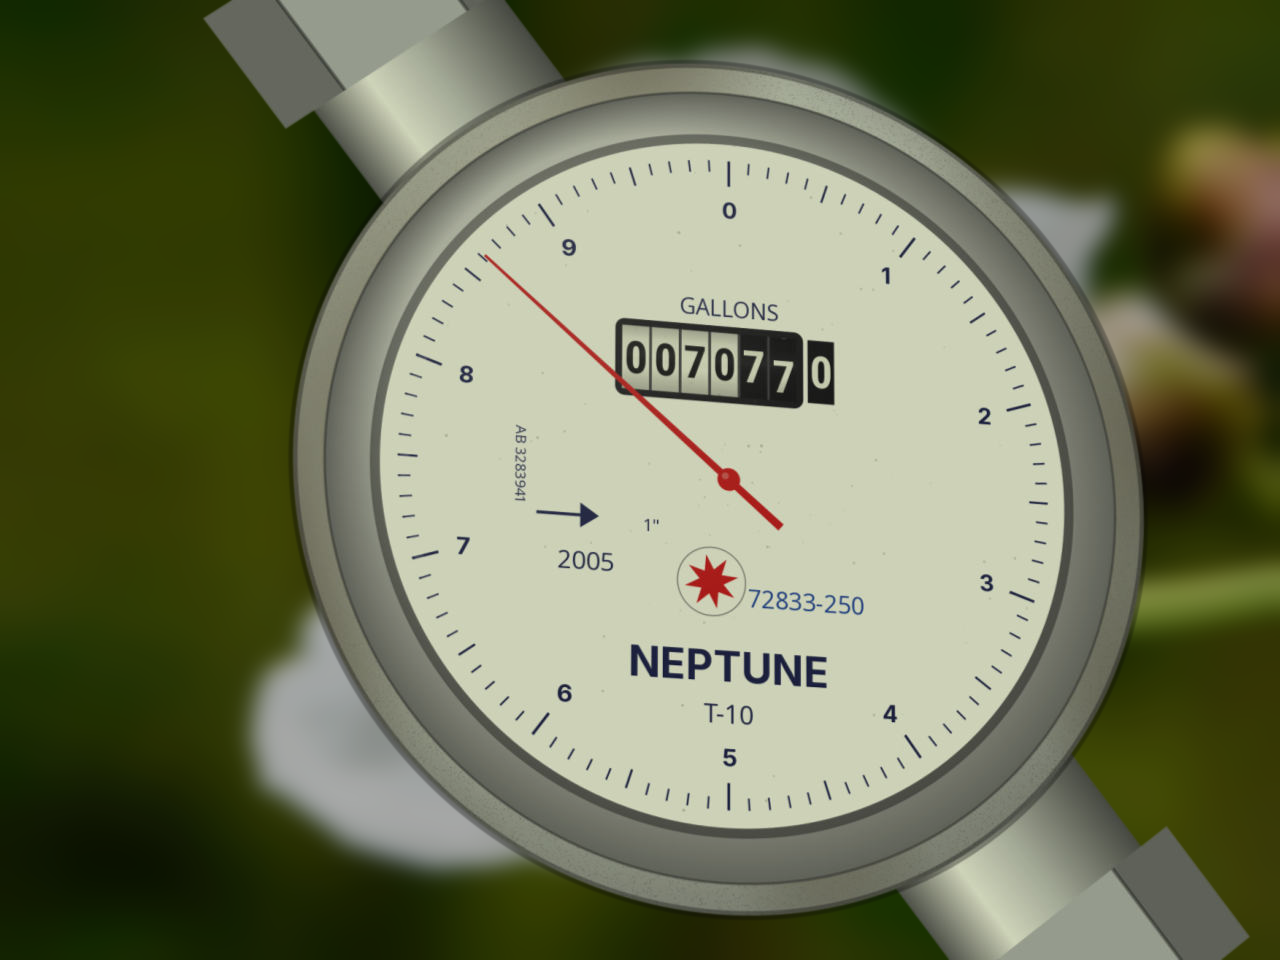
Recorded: 70768.6 (gal)
